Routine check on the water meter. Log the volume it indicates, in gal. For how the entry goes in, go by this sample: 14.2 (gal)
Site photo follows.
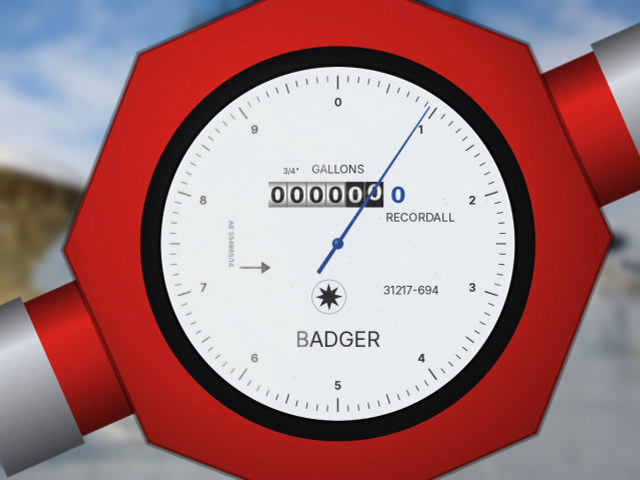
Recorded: 0.9 (gal)
